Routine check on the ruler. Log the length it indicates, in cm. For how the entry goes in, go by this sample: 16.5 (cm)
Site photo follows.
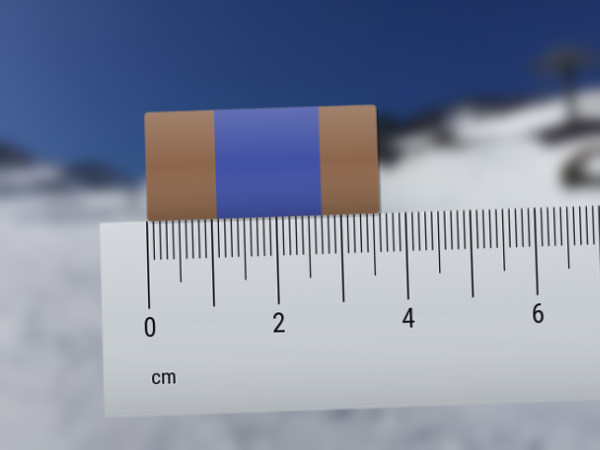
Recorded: 3.6 (cm)
